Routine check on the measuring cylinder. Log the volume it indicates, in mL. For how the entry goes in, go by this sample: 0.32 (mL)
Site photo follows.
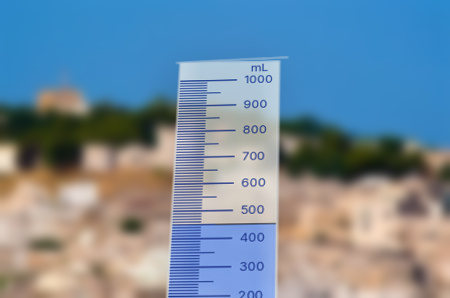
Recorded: 450 (mL)
